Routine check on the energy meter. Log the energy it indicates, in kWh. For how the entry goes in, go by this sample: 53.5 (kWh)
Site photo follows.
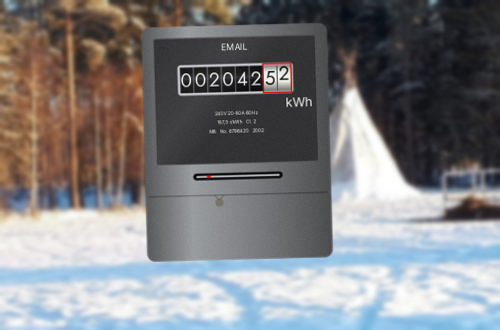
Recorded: 2042.52 (kWh)
